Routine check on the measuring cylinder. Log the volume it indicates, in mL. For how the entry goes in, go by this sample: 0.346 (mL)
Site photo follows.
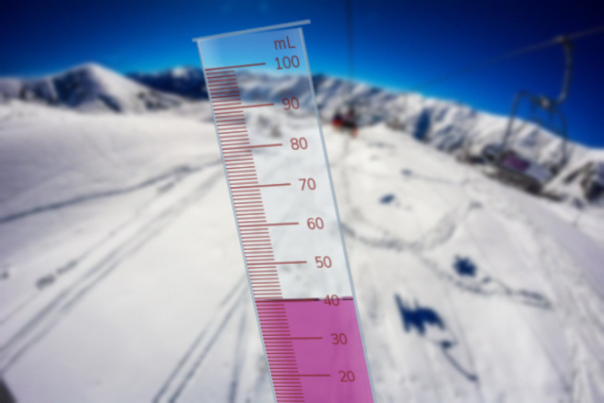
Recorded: 40 (mL)
